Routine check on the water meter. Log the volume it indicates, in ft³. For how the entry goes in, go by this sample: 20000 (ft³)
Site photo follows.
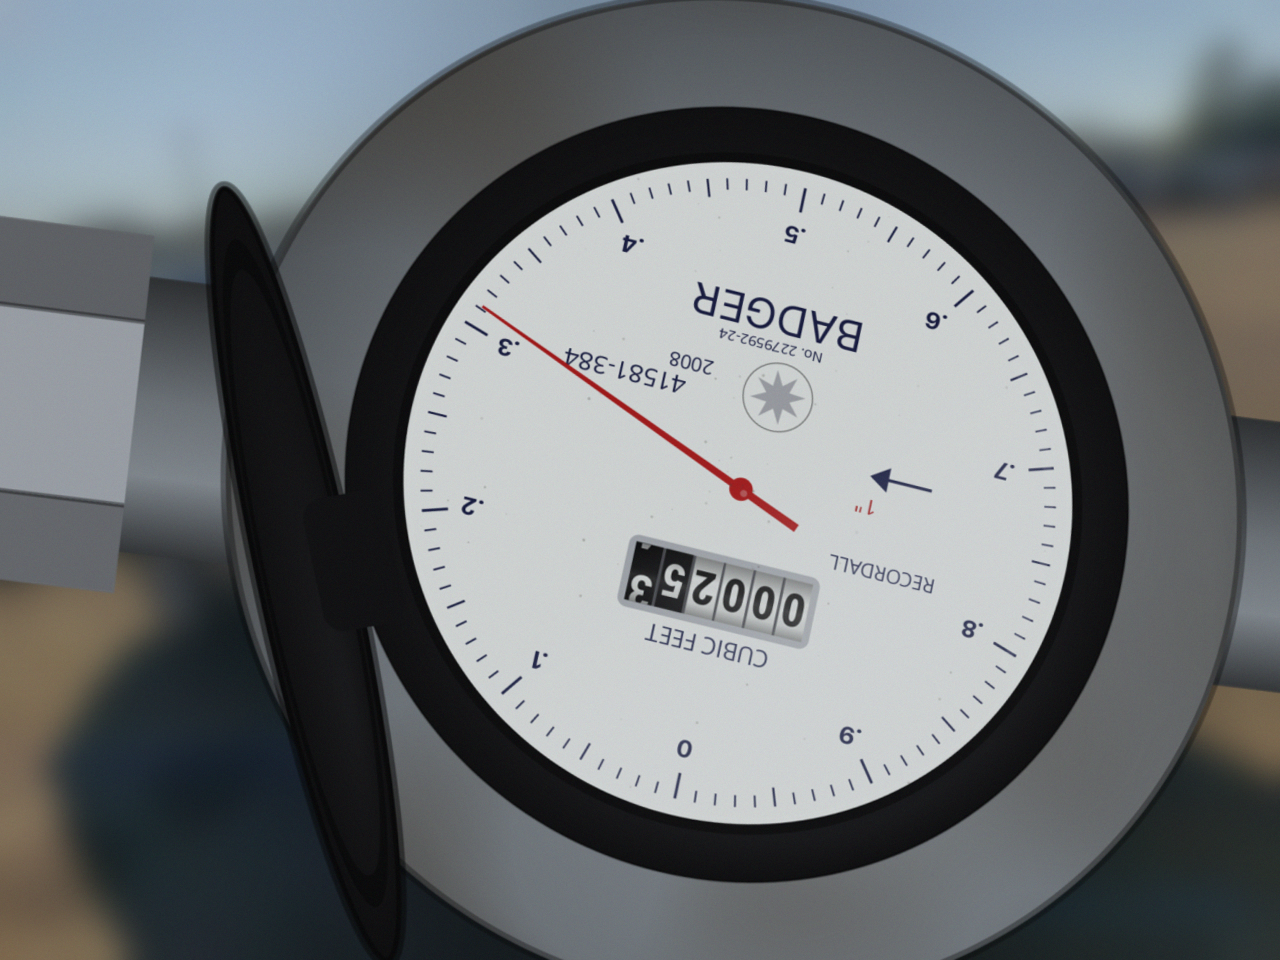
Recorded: 253.31 (ft³)
